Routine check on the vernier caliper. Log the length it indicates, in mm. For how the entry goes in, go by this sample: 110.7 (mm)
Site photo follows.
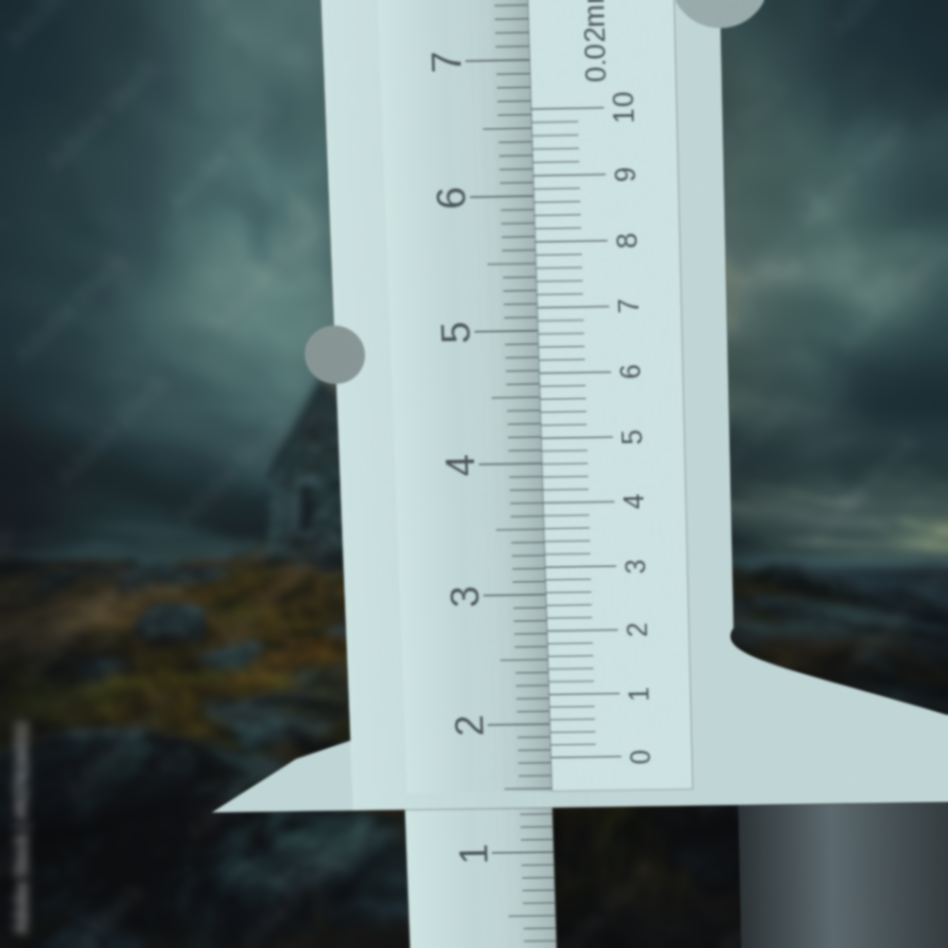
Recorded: 17.4 (mm)
